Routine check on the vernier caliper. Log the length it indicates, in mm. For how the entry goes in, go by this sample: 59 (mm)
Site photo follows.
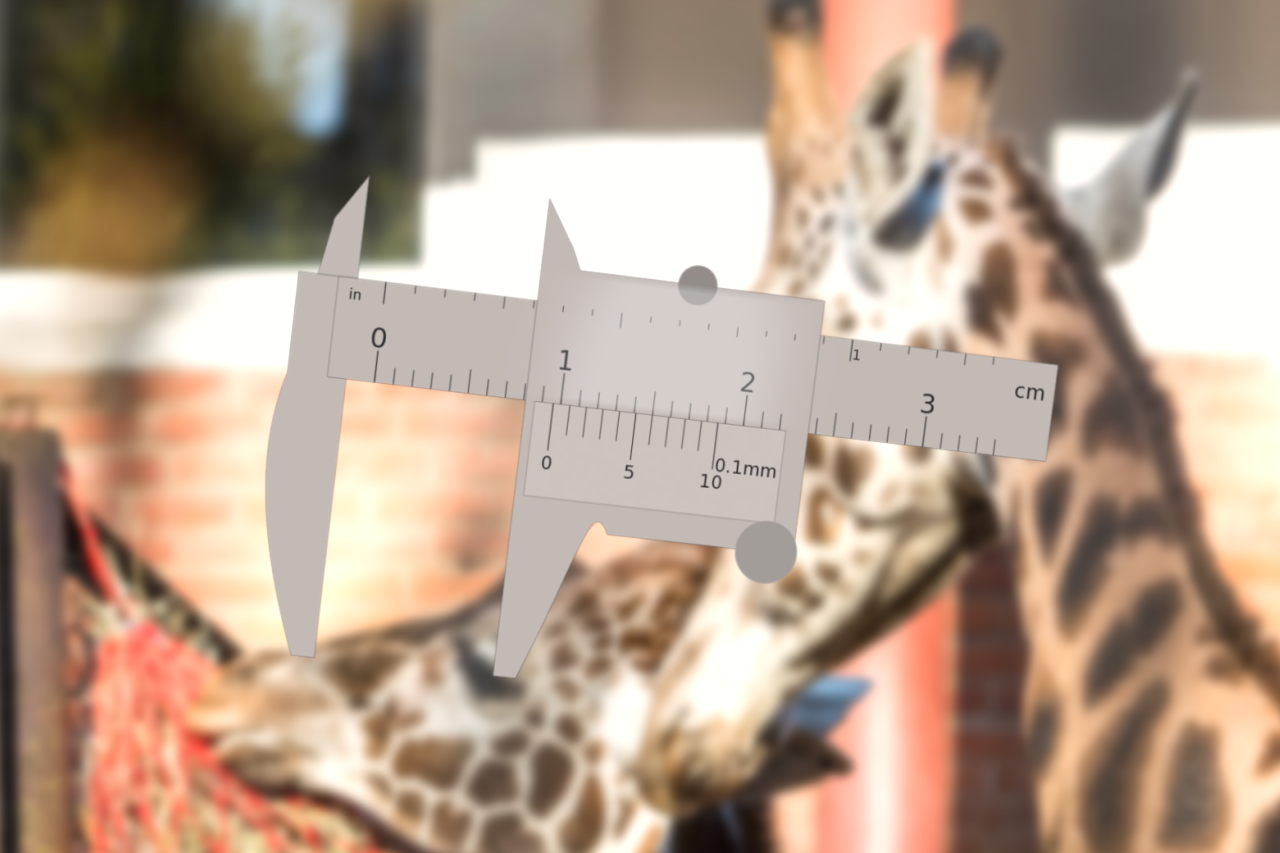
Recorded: 9.6 (mm)
